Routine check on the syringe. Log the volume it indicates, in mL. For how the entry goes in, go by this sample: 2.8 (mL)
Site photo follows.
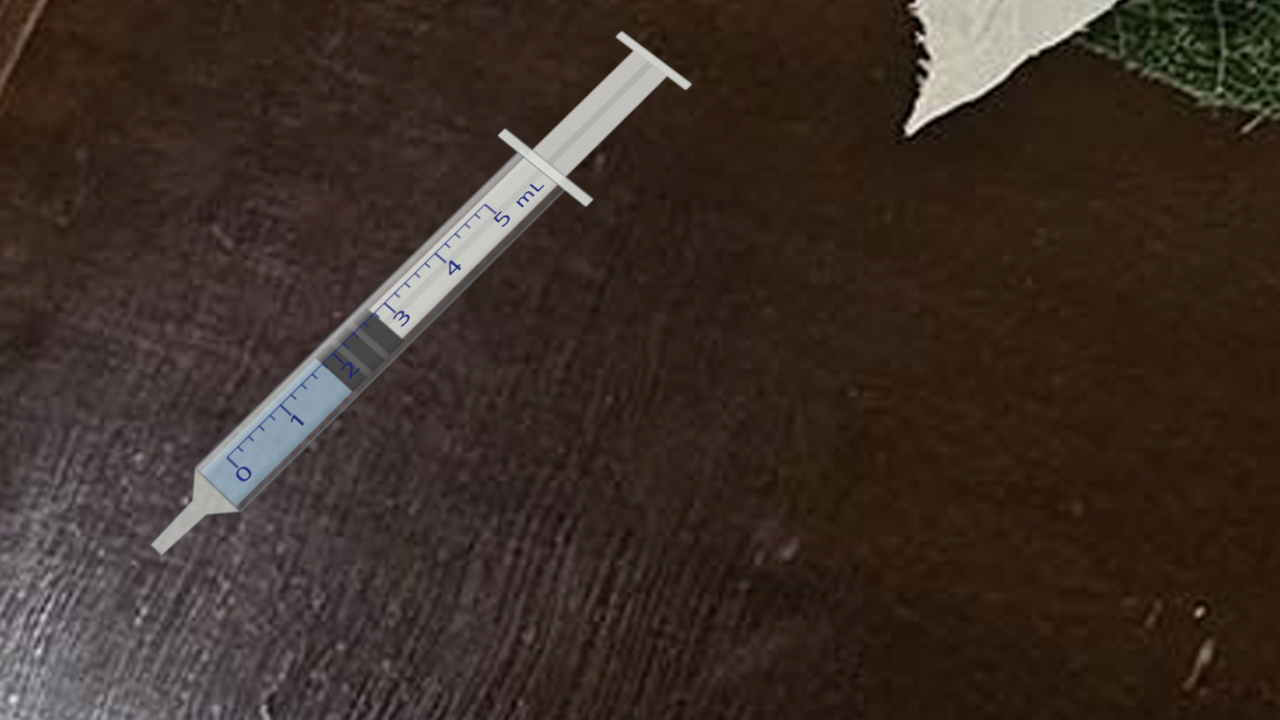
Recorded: 1.8 (mL)
